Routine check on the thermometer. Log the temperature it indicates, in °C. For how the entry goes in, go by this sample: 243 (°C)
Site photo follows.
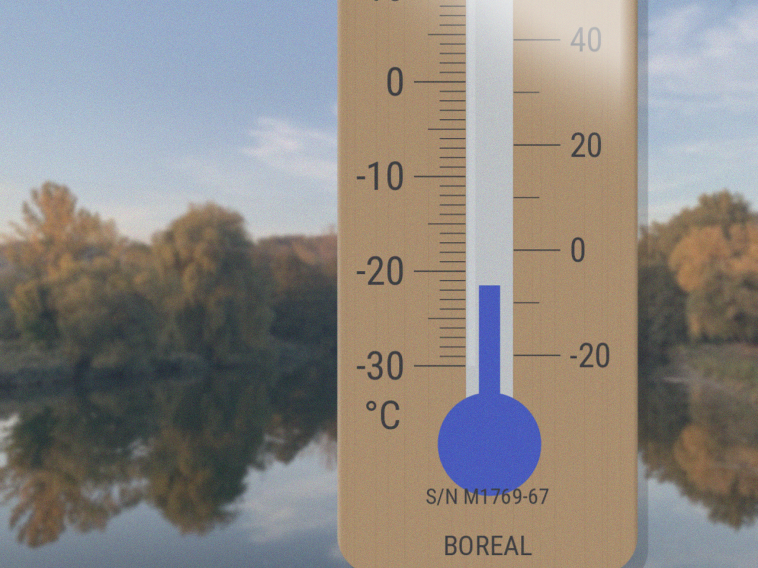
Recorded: -21.5 (°C)
